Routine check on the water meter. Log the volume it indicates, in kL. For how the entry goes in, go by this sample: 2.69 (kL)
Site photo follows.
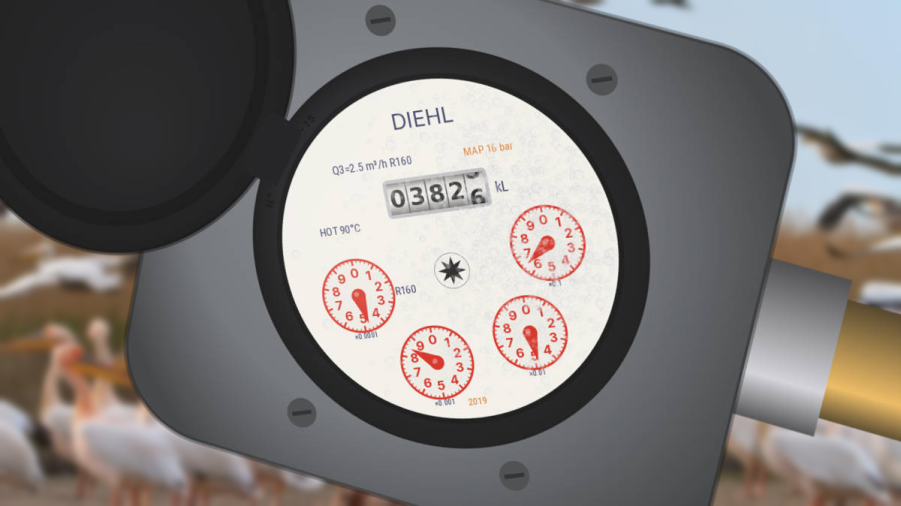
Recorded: 3825.6484 (kL)
